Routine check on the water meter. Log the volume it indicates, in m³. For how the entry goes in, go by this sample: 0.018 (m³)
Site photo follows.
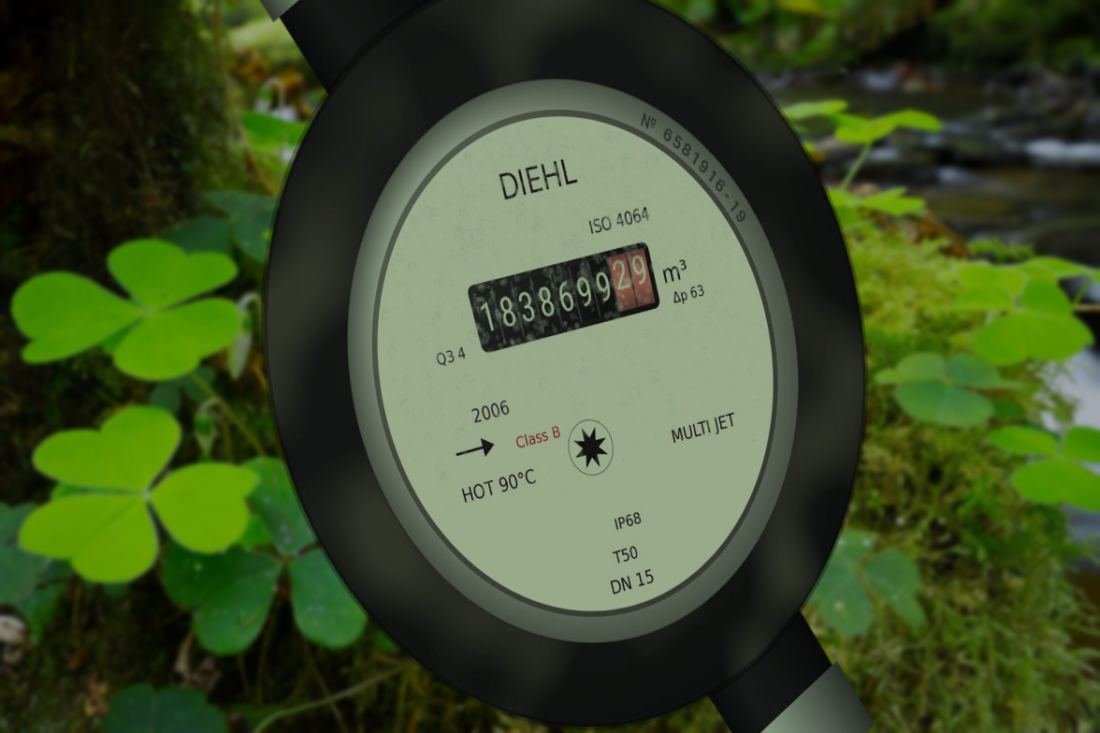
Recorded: 1838699.29 (m³)
